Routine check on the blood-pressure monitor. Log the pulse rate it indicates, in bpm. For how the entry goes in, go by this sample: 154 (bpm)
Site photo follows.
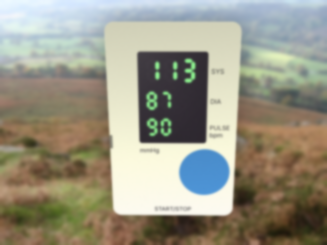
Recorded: 90 (bpm)
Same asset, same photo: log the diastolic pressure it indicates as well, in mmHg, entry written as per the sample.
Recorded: 87 (mmHg)
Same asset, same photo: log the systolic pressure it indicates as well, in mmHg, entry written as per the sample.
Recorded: 113 (mmHg)
